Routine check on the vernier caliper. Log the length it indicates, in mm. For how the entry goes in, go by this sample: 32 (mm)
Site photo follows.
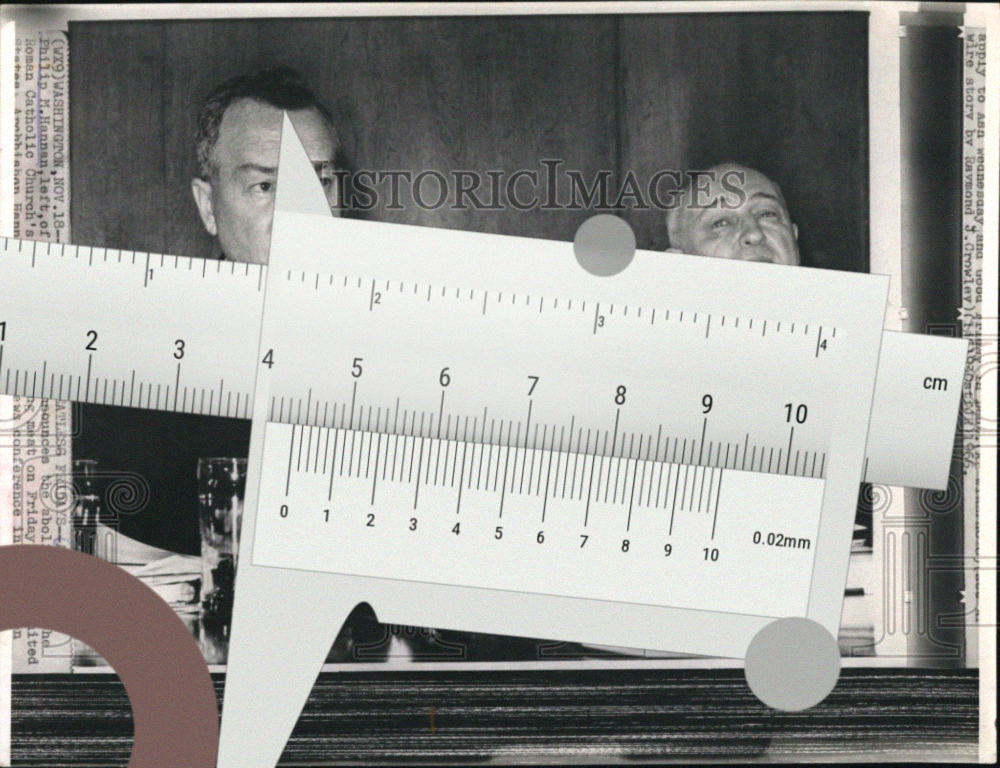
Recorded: 43.6 (mm)
